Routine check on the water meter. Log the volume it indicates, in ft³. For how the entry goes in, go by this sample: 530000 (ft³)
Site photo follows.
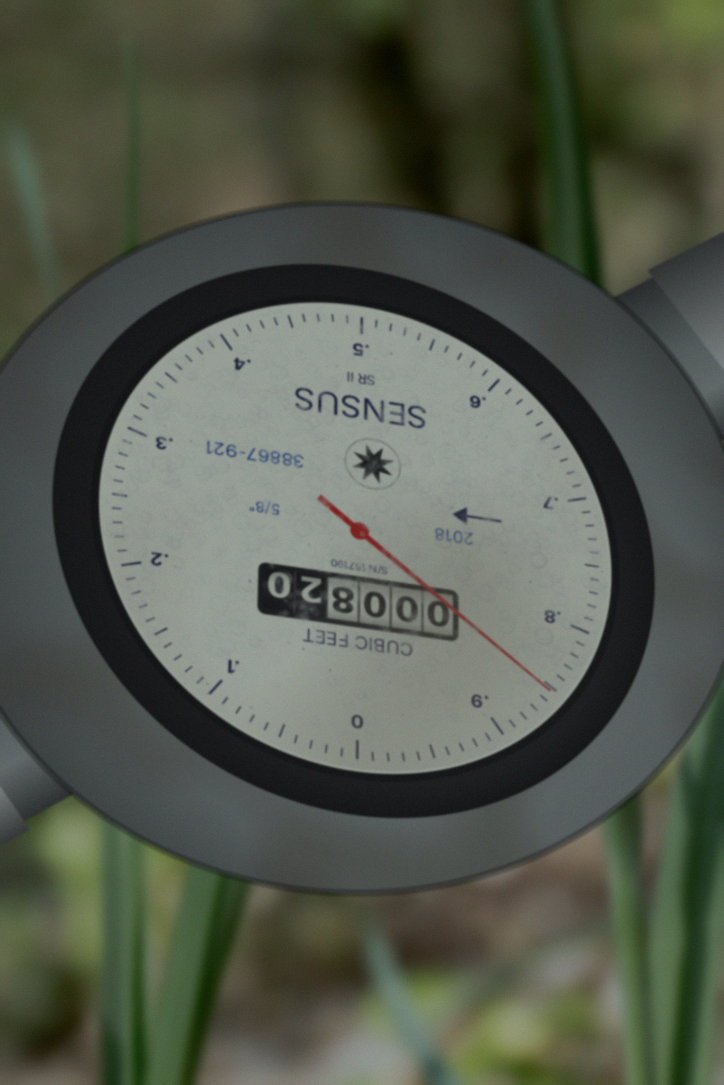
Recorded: 819.85 (ft³)
